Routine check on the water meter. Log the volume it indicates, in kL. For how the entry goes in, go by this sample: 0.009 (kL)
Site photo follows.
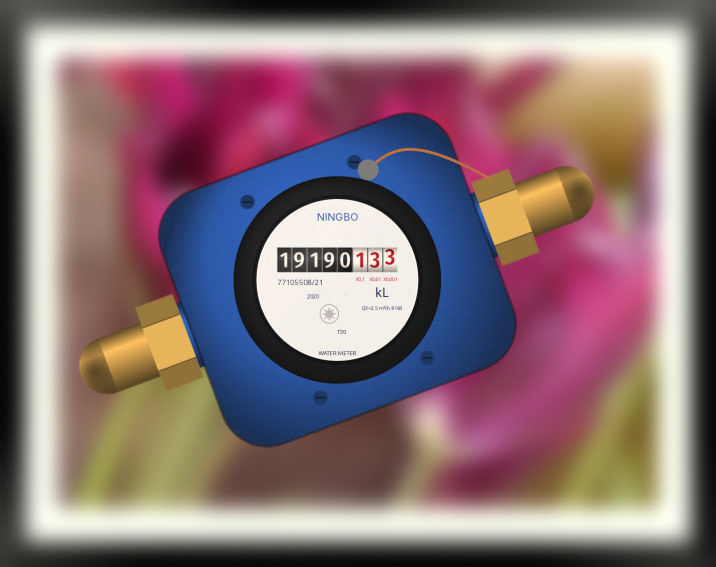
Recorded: 19190.133 (kL)
